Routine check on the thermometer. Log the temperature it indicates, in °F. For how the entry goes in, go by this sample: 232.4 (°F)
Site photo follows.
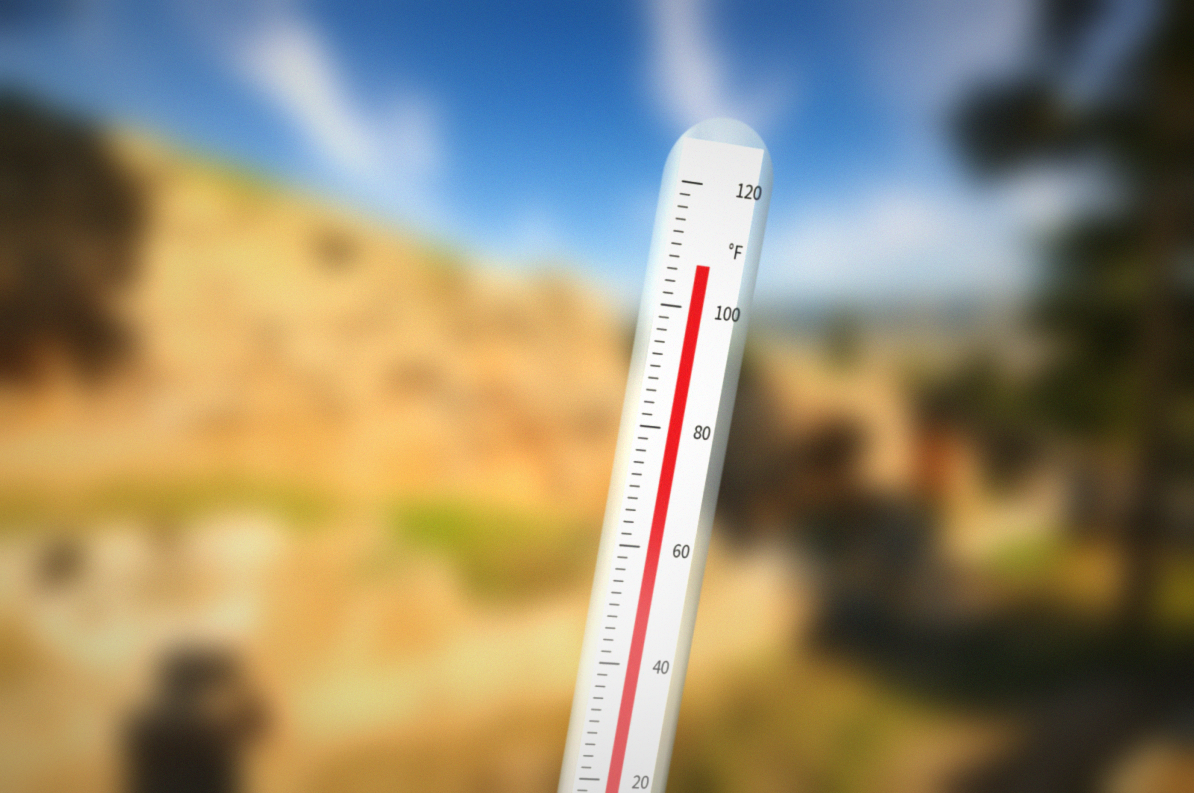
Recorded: 107 (°F)
